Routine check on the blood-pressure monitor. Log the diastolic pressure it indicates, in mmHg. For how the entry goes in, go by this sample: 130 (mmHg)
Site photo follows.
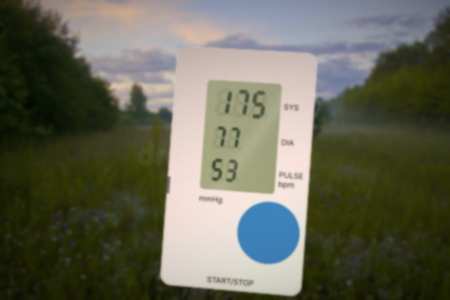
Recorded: 77 (mmHg)
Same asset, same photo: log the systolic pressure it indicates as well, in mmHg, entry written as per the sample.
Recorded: 175 (mmHg)
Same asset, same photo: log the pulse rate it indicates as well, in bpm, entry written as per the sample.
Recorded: 53 (bpm)
